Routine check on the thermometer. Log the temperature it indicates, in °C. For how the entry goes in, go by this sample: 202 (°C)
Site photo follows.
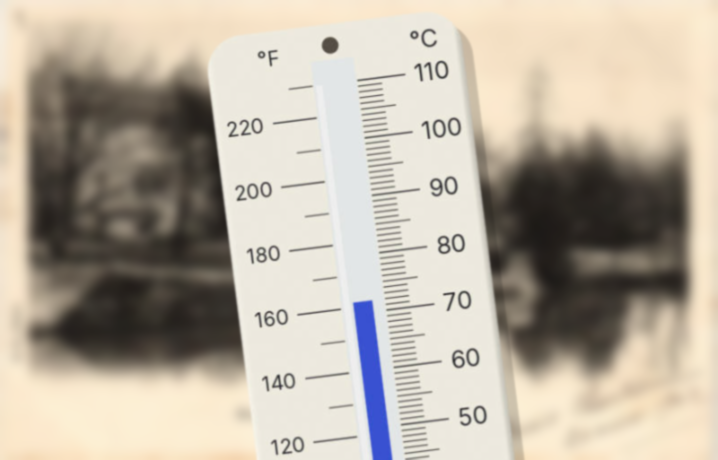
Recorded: 72 (°C)
